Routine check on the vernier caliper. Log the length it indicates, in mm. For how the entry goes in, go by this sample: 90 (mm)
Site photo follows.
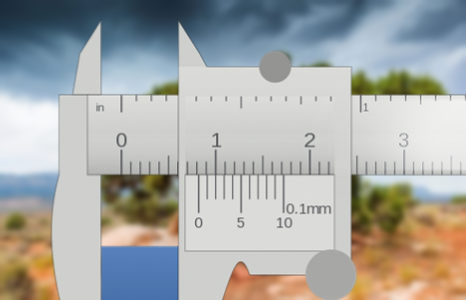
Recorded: 8.2 (mm)
